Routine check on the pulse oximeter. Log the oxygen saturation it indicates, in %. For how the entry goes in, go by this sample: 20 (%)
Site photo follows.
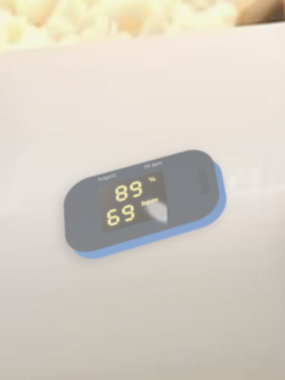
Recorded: 89 (%)
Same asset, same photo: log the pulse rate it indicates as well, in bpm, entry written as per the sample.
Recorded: 69 (bpm)
